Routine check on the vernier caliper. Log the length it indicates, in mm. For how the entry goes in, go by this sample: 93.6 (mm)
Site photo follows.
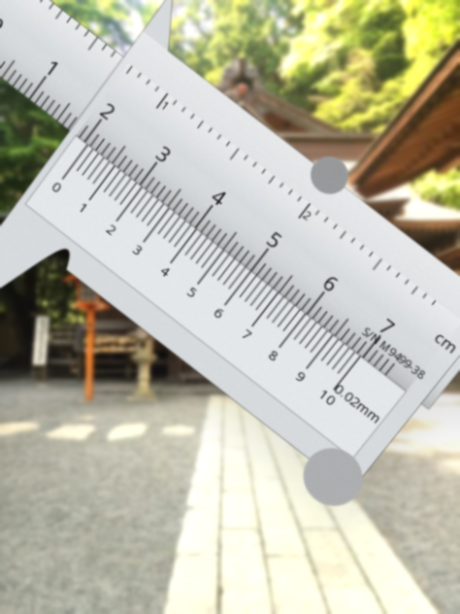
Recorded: 20.6 (mm)
